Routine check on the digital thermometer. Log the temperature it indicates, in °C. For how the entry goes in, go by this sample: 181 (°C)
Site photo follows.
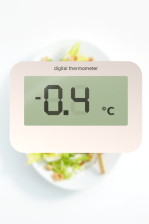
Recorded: -0.4 (°C)
